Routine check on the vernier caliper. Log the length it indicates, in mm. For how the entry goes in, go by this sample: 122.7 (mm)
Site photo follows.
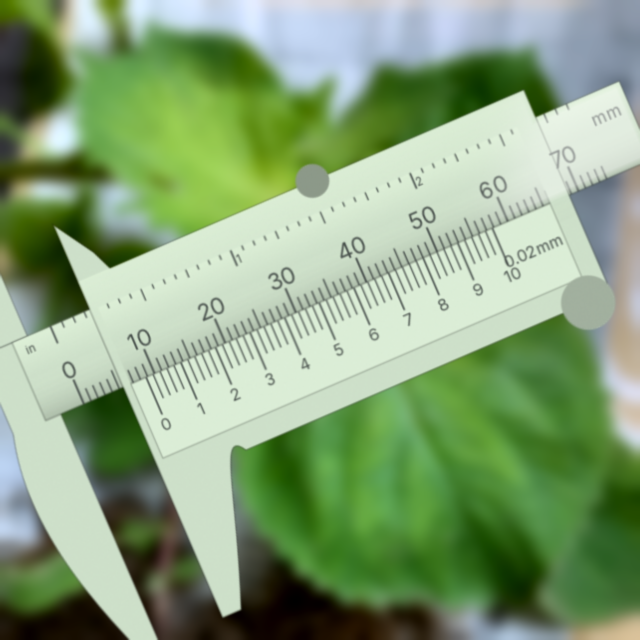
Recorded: 8.8 (mm)
